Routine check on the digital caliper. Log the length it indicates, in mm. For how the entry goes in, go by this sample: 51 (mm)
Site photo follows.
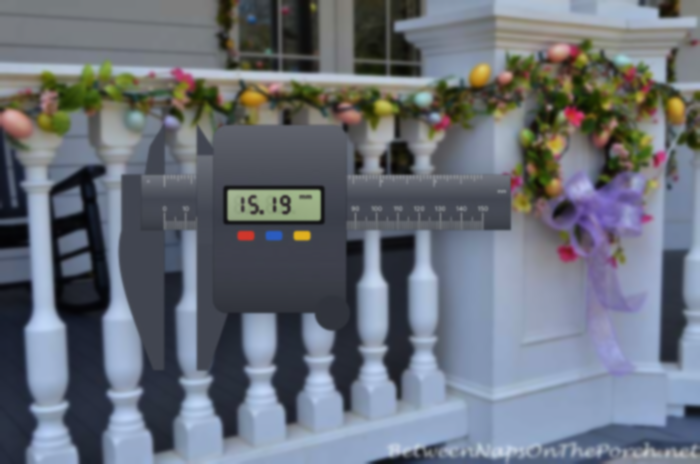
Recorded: 15.19 (mm)
